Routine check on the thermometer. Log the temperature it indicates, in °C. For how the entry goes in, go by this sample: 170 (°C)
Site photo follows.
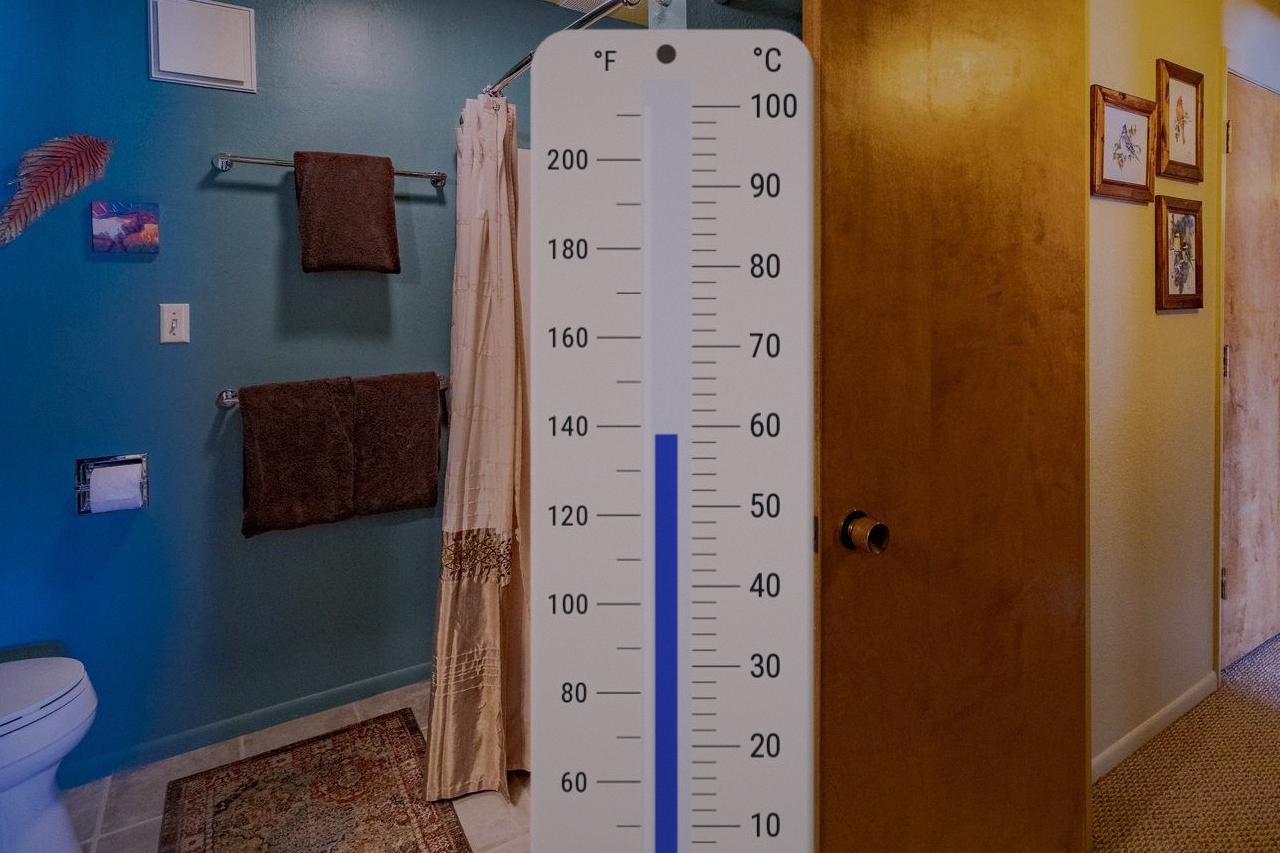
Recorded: 59 (°C)
